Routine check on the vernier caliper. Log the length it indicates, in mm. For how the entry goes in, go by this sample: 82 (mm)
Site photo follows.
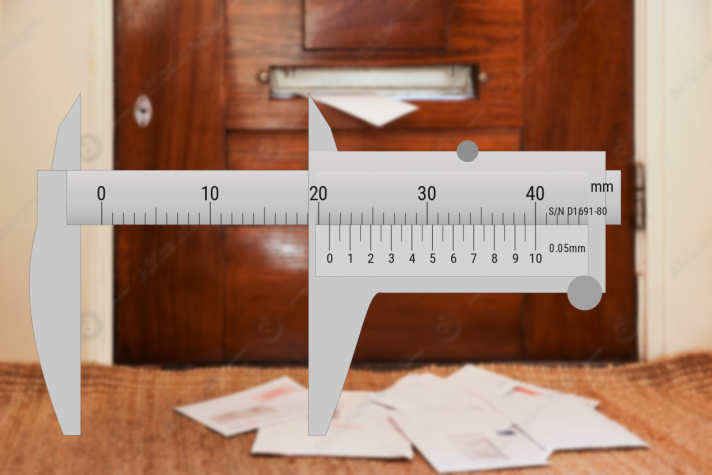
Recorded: 21.0 (mm)
